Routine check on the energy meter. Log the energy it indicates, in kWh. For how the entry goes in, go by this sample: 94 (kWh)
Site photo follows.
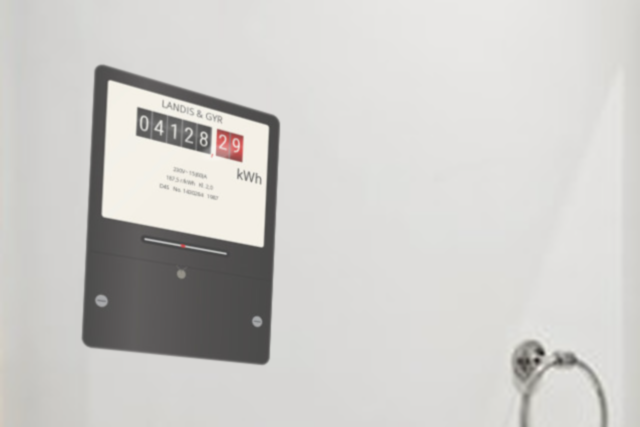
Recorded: 4128.29 (kWh)
